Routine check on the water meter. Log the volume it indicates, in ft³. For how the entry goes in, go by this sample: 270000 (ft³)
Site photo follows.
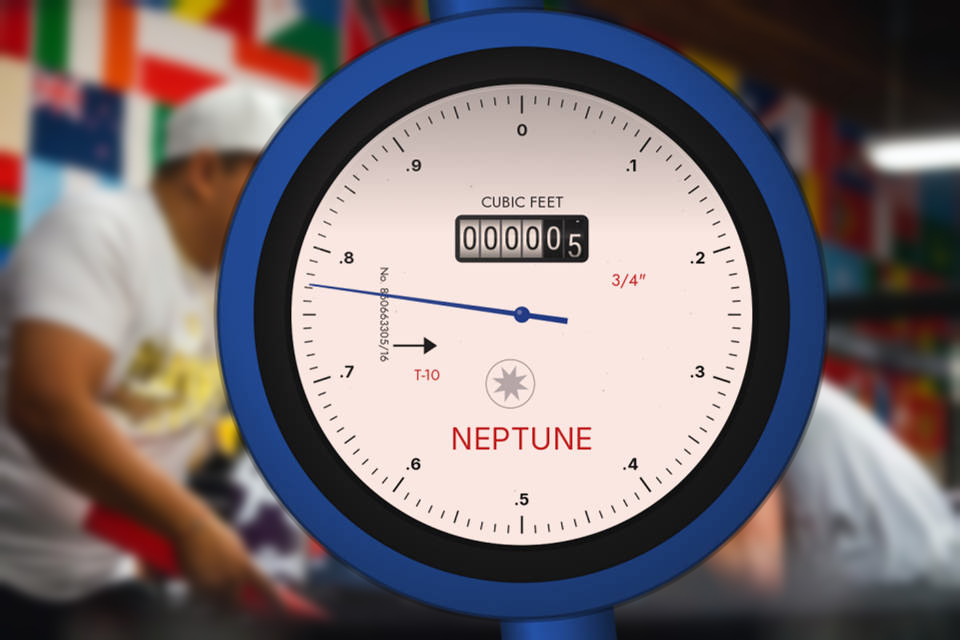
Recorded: 4.77 (ft³)
